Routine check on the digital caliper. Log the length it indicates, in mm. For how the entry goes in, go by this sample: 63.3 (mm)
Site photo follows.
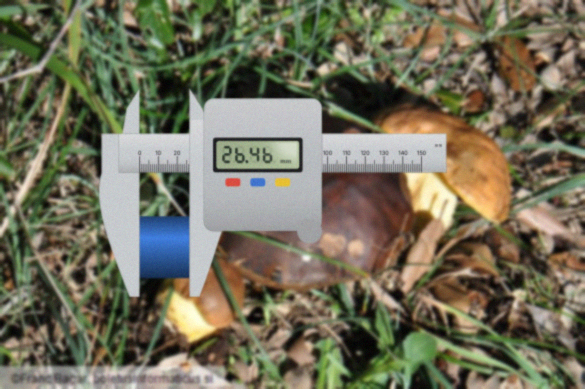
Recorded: 26.46 (mm)
